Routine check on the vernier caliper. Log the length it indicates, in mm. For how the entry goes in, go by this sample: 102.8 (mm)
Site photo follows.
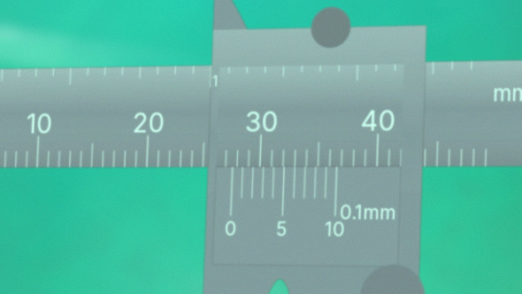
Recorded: 27.6 (mm)
